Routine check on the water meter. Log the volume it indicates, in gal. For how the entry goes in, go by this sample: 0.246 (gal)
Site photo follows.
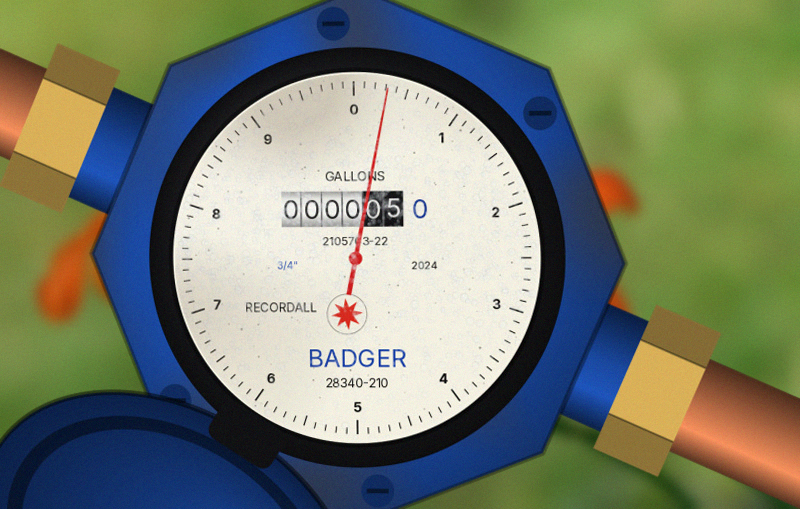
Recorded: 50.3 (gal)
